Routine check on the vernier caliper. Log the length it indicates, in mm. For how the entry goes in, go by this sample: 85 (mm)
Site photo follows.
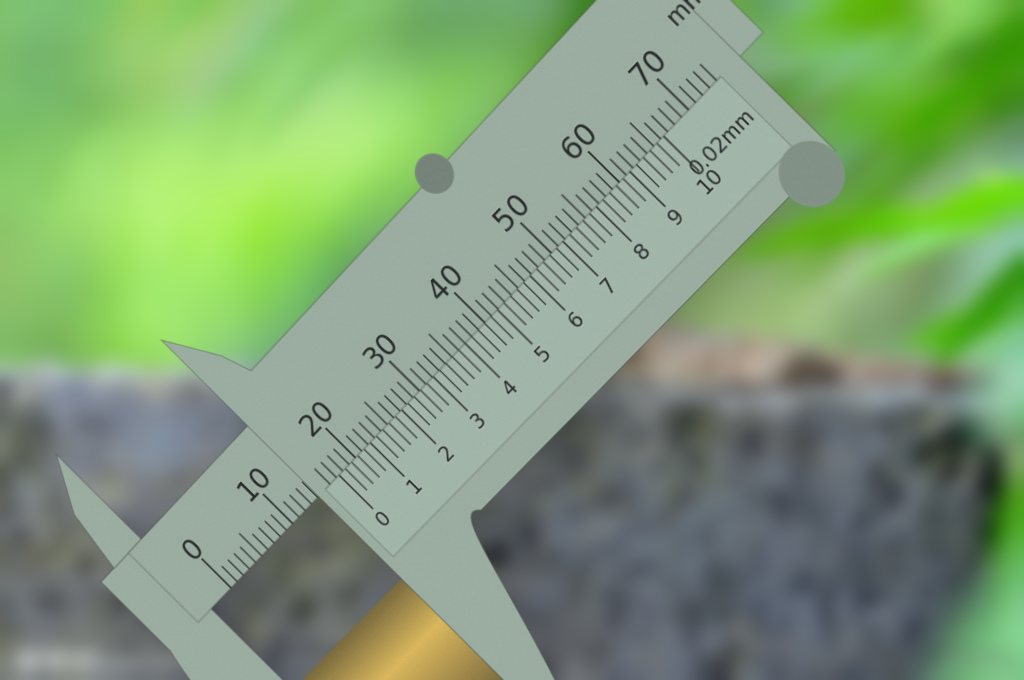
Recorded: 17.4 (mm)
